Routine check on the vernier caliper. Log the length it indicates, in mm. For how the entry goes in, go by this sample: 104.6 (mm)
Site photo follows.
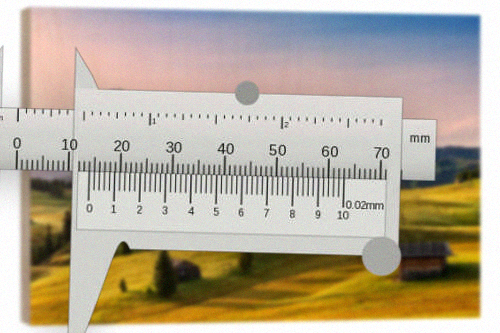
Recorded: 14.0 (mm)
